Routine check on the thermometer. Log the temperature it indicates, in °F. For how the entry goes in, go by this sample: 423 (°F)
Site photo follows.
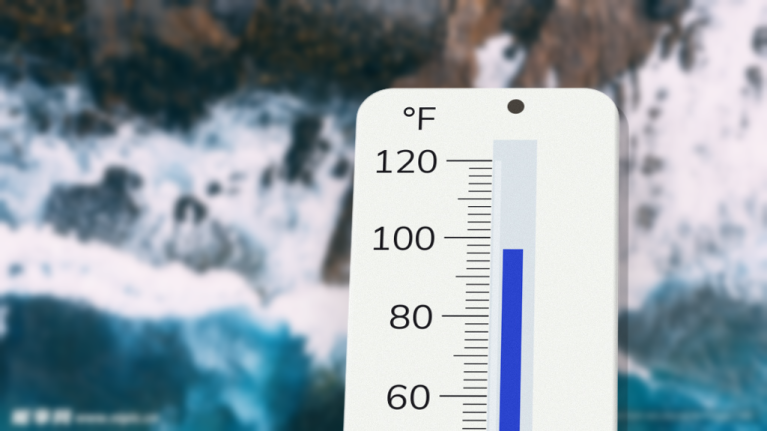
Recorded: 97 (°F)
